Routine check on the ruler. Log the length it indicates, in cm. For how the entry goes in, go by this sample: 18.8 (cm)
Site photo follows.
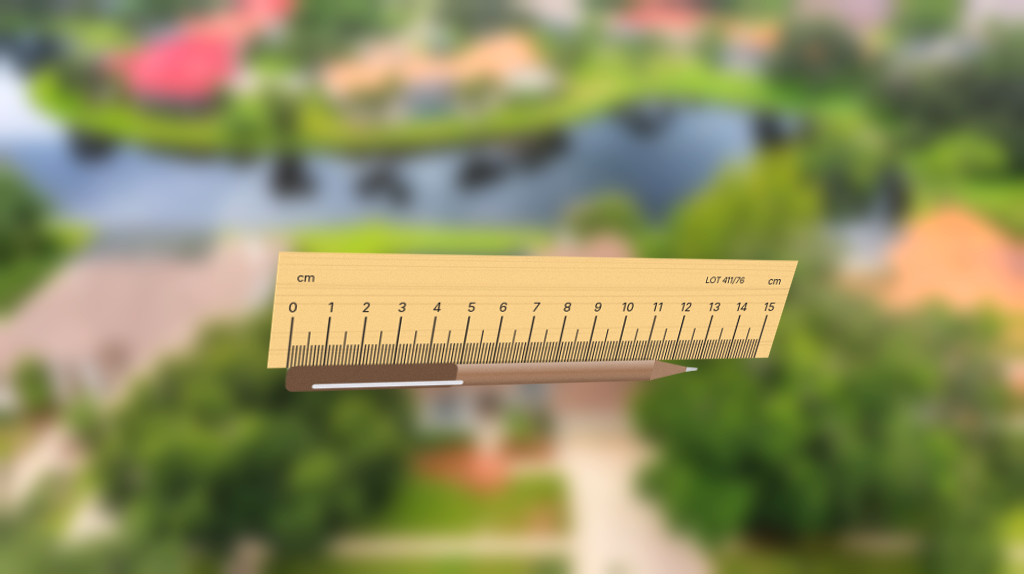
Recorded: 13 (cm)
